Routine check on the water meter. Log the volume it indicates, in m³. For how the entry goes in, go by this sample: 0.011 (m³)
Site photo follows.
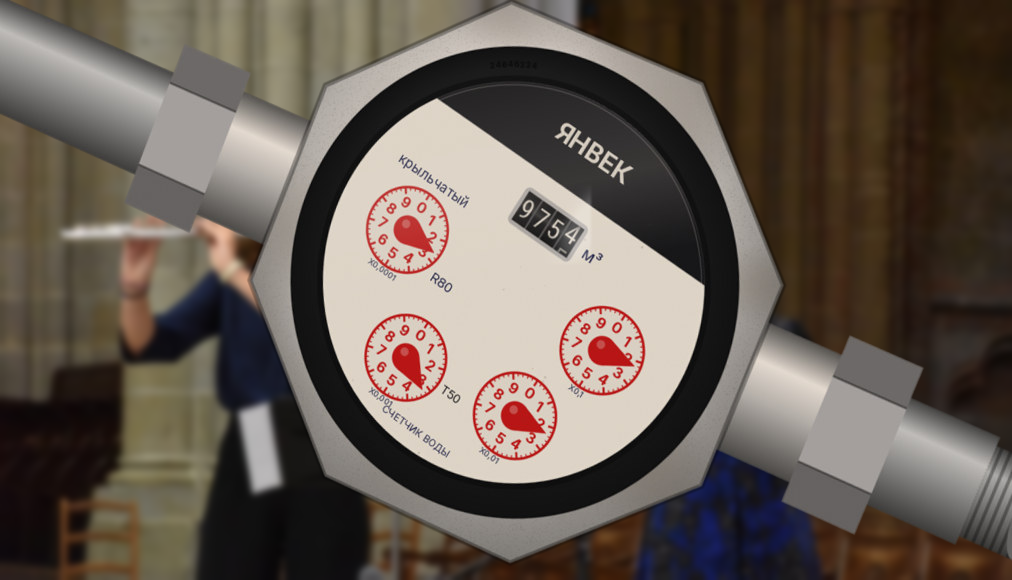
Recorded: 9754.2232 (m³)
